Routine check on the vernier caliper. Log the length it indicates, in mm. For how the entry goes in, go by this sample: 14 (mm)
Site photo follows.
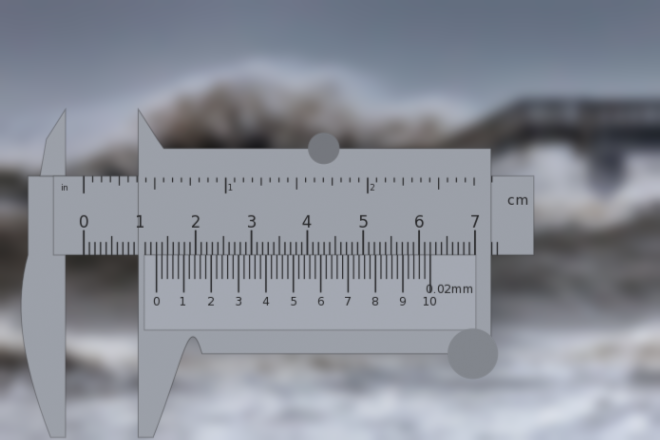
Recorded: 13.0 (mm)
